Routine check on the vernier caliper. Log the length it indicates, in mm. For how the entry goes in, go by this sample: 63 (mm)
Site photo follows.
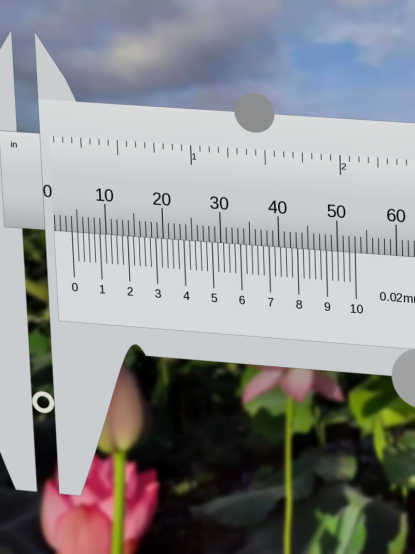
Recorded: 4.0 (mm)
